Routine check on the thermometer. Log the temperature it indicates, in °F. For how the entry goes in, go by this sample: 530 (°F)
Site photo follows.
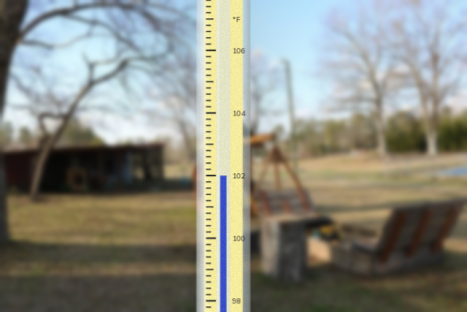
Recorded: 102 (°F)
